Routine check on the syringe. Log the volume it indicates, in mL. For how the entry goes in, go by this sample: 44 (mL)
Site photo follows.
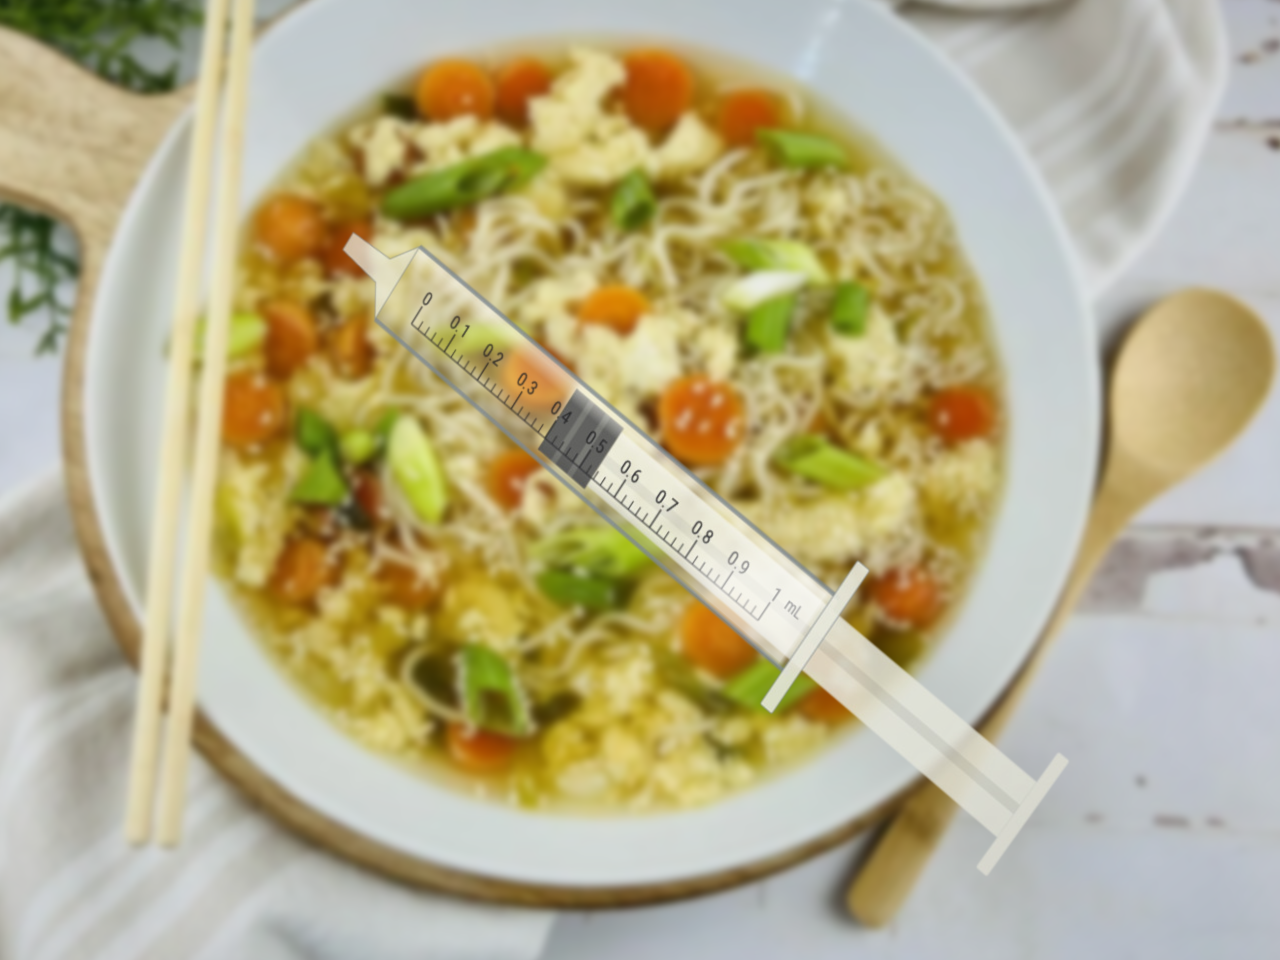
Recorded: 0.4 (mL)
